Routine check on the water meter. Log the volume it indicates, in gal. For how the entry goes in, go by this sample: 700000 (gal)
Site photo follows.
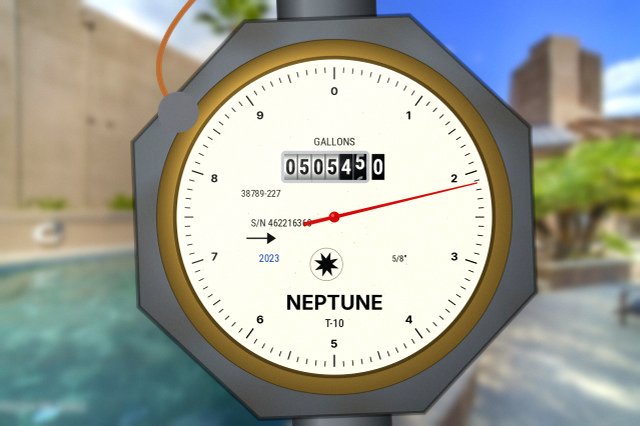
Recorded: 505452.1 (gal)
